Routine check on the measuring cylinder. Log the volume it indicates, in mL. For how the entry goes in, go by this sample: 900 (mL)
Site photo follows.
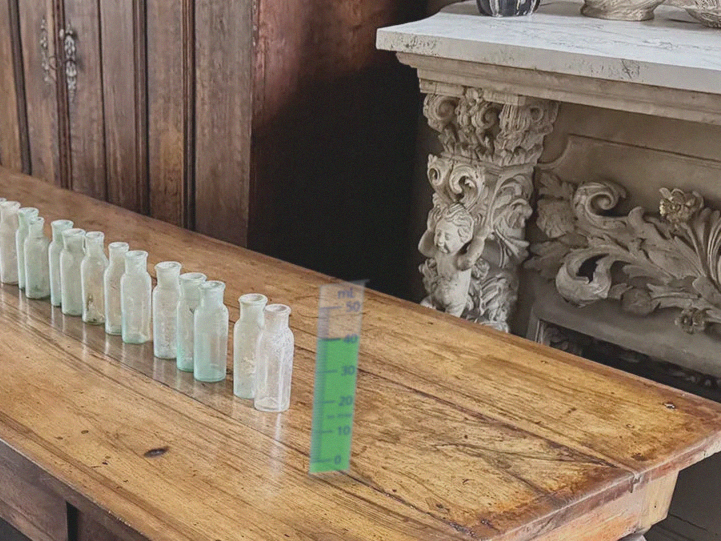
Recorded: 40 (mL)
